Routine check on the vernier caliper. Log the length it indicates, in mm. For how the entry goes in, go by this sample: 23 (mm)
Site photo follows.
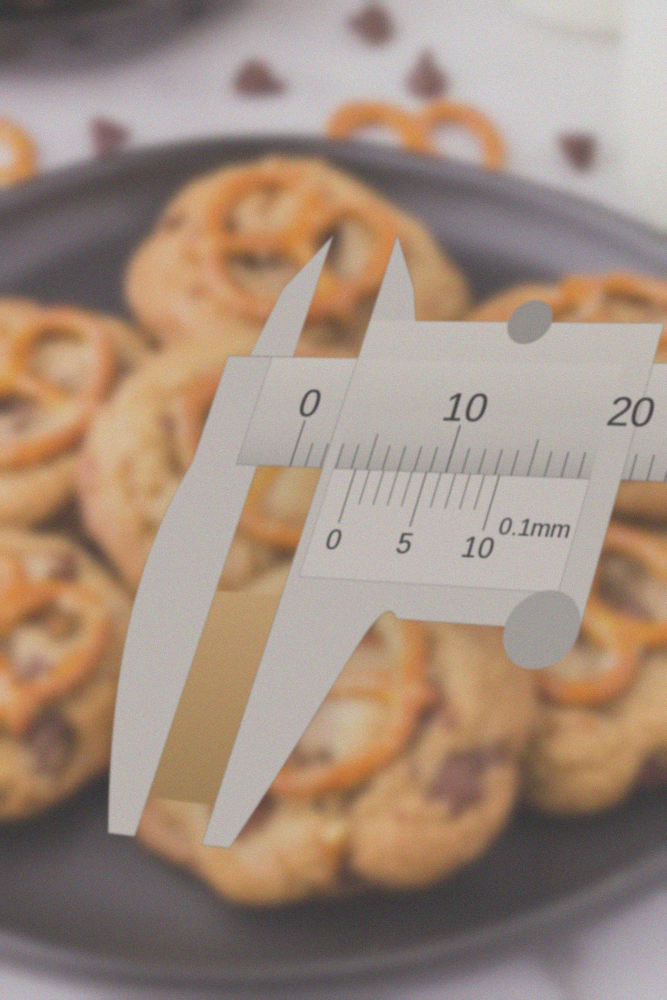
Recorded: 4.3 (mm)
